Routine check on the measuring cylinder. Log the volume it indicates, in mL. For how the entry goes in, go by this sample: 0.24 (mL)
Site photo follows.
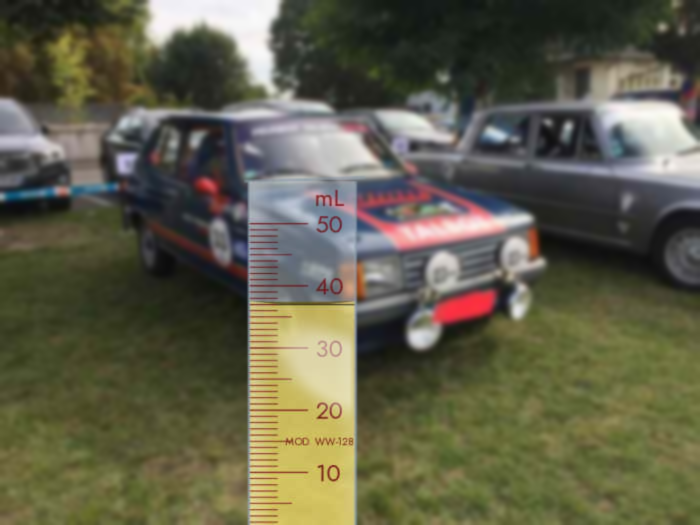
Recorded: 37 (mL)
